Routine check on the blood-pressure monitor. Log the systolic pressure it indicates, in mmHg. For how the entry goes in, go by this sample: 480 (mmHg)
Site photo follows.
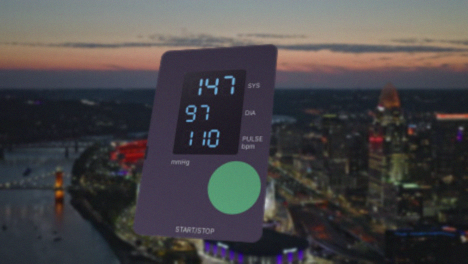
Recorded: 147 (mmHg)
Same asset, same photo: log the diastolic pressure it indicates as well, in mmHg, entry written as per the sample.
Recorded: 97 (mmHg)
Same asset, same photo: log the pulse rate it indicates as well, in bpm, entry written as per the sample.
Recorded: 110 (bpm)
